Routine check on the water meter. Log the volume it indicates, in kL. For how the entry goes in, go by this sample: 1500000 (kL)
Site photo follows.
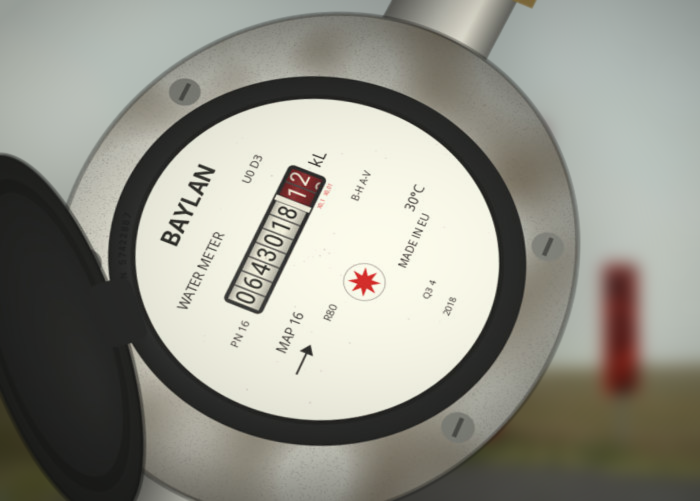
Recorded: 643018.12 (kL)
